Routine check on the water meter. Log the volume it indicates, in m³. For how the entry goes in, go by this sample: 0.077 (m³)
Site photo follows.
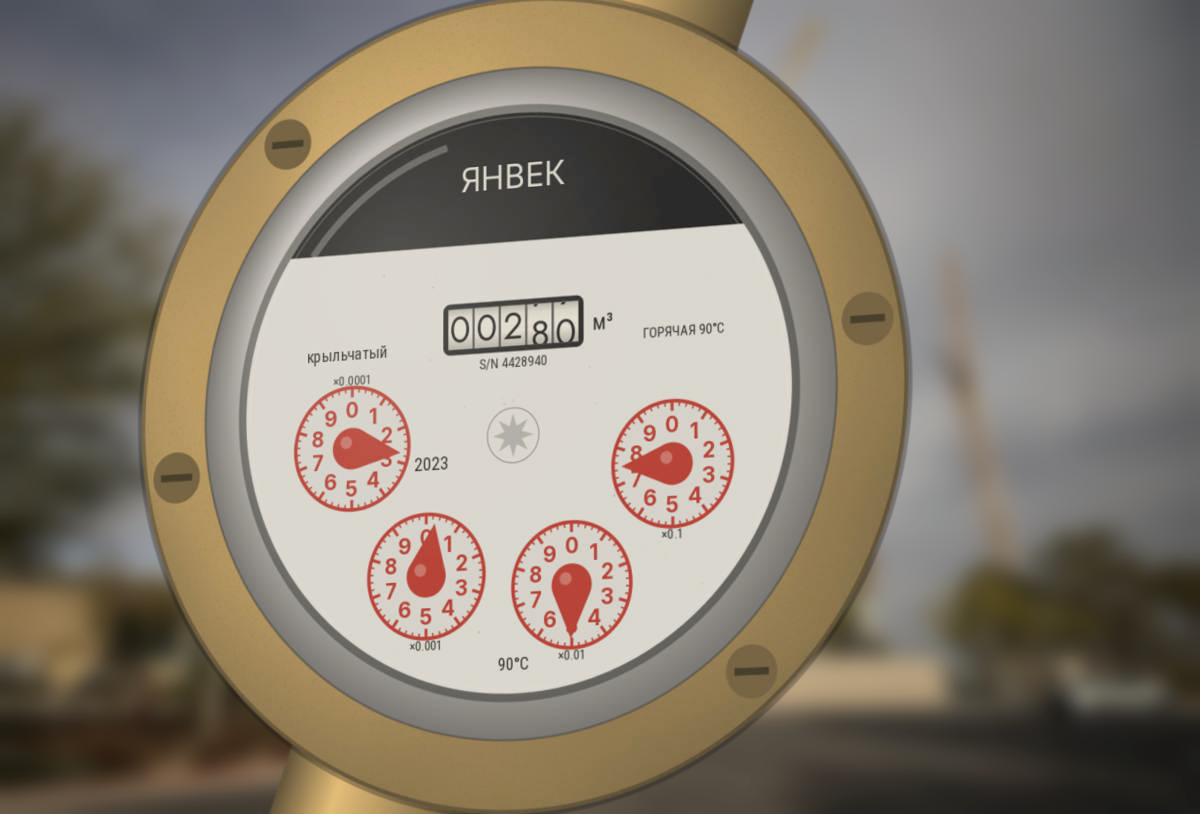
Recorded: 279.7502 (m³)
